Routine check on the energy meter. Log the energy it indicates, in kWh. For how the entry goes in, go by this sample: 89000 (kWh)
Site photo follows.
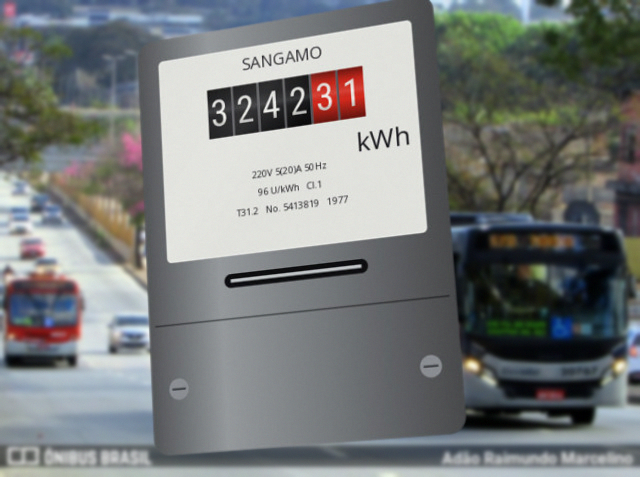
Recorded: 3242.31 (kWh)
